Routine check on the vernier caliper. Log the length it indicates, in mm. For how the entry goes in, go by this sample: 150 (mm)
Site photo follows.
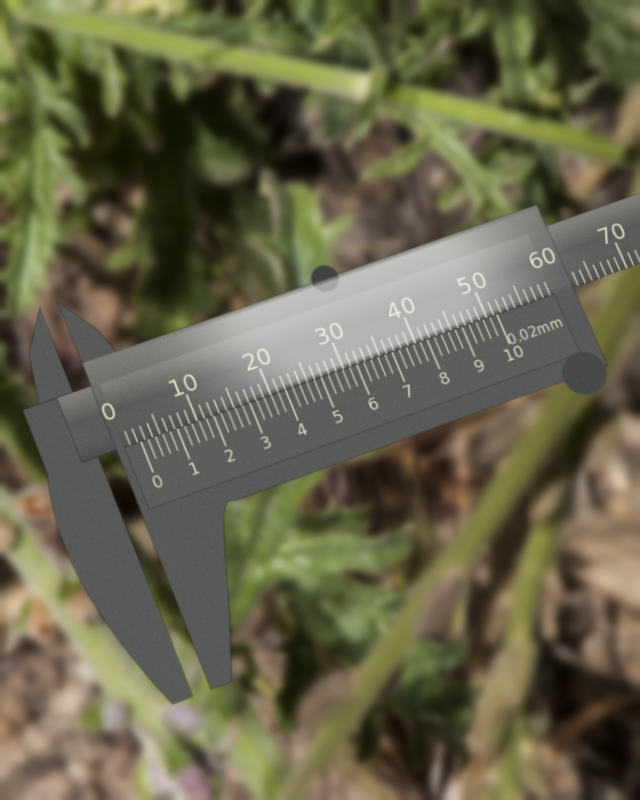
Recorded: 2.4 (mm)
